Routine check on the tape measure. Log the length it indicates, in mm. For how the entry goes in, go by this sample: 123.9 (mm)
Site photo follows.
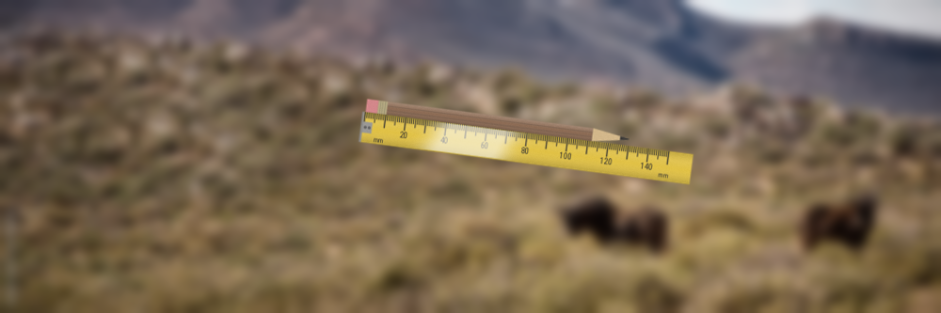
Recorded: 130 (mm)
